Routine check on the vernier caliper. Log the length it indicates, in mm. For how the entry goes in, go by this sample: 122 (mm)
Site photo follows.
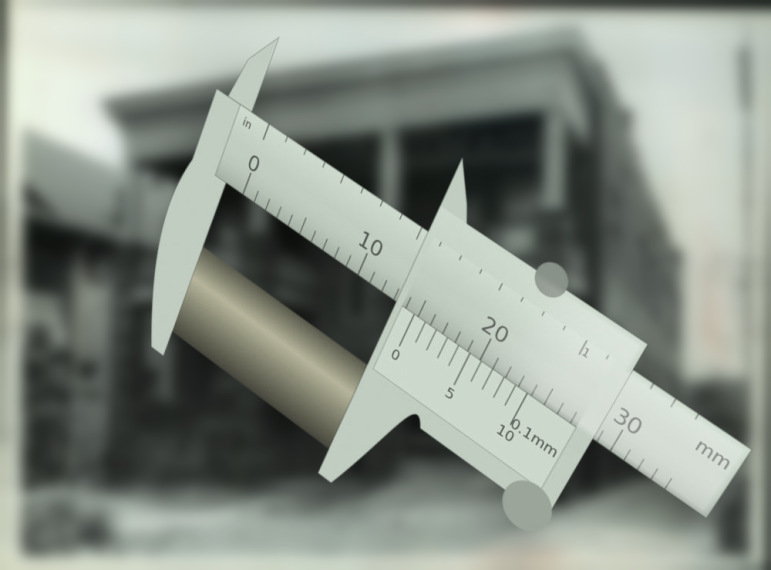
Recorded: 14.7 (mm)
